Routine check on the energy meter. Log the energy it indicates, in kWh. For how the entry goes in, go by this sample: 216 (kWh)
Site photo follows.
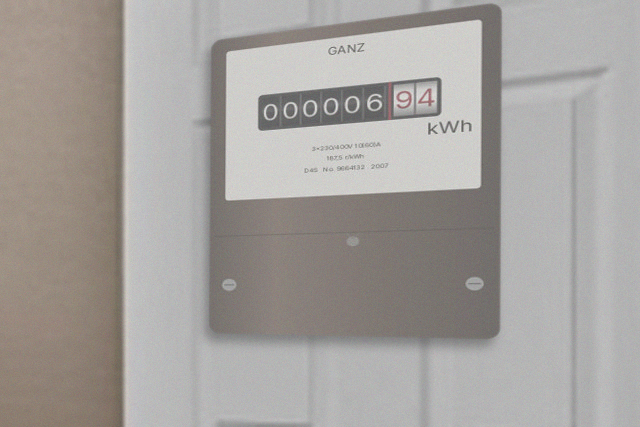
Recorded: 6.94 (kWh)
